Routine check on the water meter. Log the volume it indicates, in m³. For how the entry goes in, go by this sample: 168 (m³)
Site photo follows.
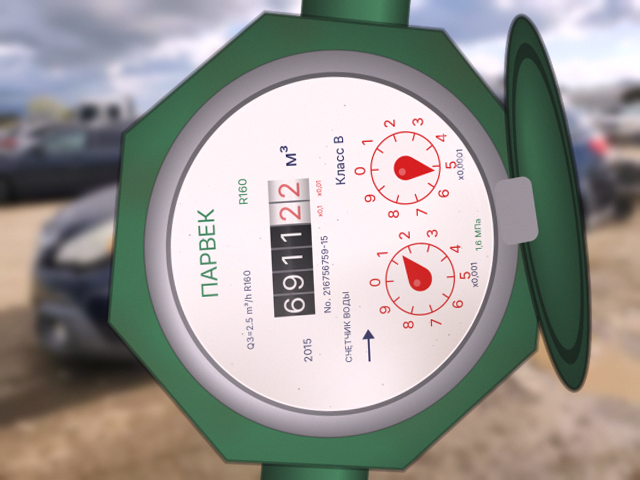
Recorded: 6911.2215 (m³)
